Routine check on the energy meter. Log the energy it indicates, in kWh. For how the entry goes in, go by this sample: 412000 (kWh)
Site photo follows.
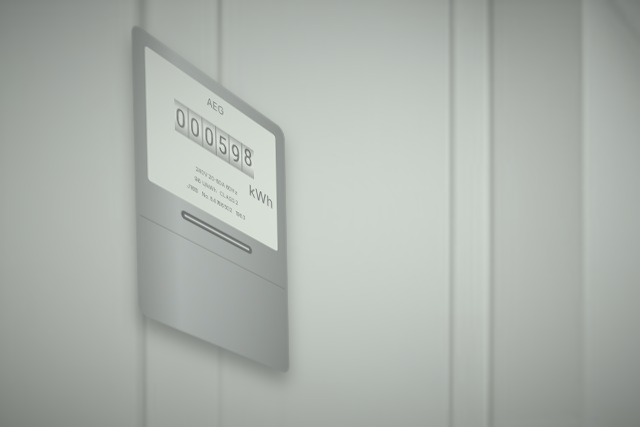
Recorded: 598 (kWh)
